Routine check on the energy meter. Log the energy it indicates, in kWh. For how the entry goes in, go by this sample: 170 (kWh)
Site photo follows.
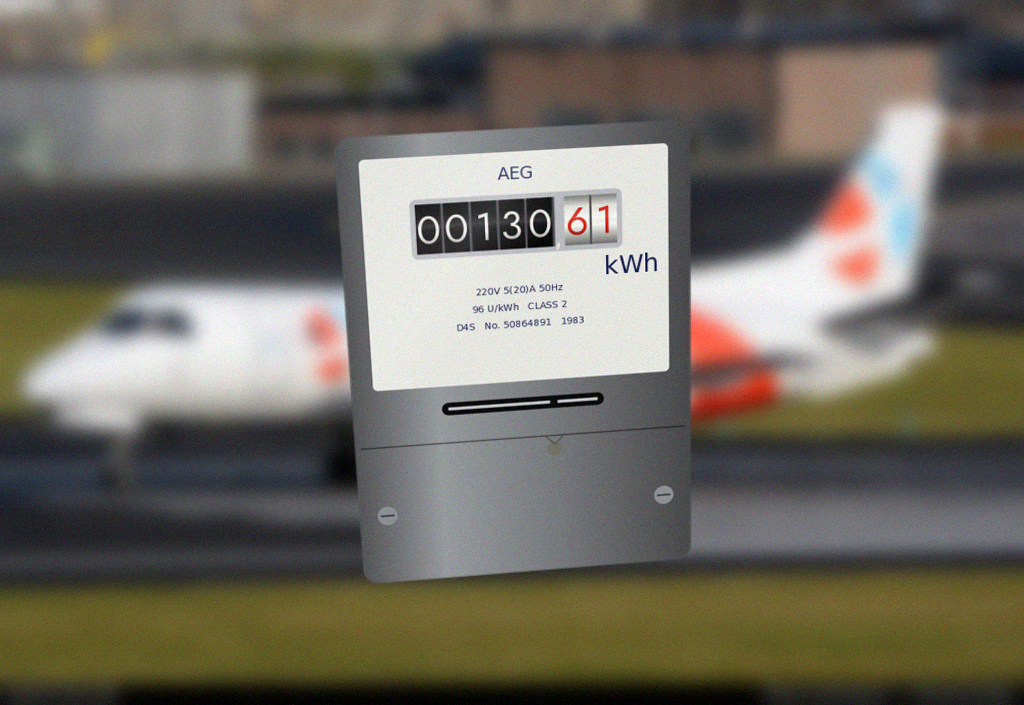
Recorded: 130.61 (kWh)
